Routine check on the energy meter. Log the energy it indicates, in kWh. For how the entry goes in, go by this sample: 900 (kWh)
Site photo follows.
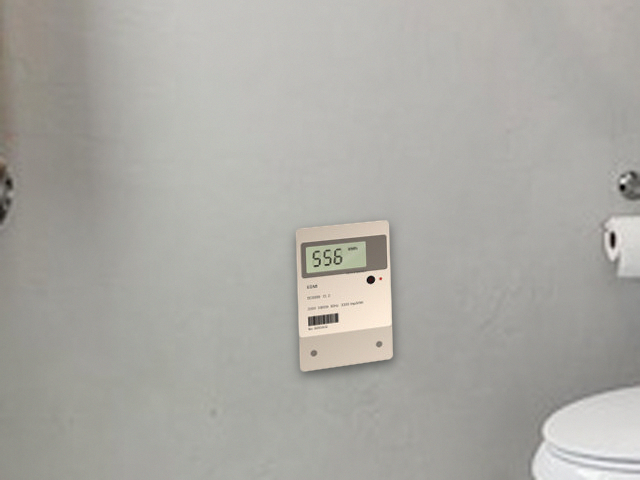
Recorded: 556 (kWh)
